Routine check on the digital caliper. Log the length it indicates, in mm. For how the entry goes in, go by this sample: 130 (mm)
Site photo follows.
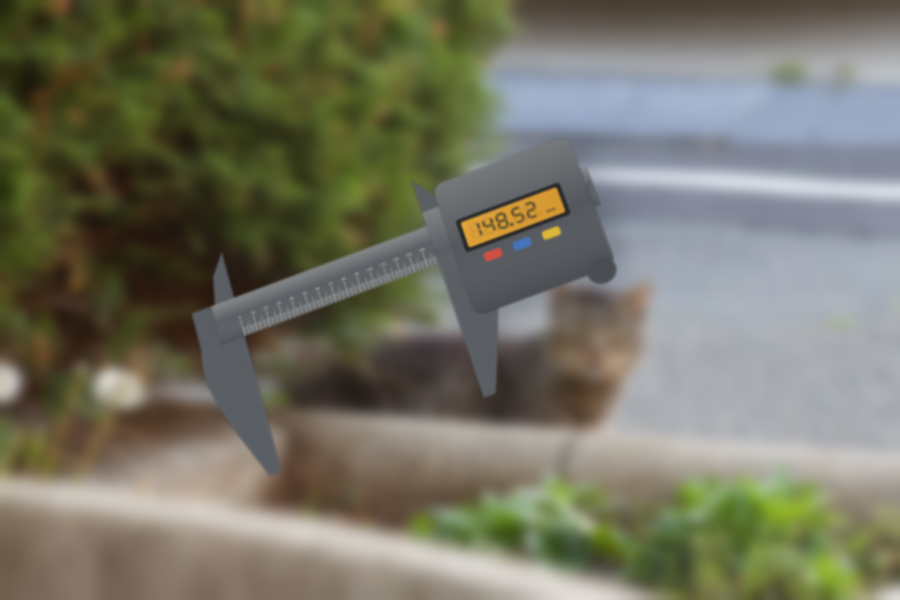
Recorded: 148.52 (mm)
